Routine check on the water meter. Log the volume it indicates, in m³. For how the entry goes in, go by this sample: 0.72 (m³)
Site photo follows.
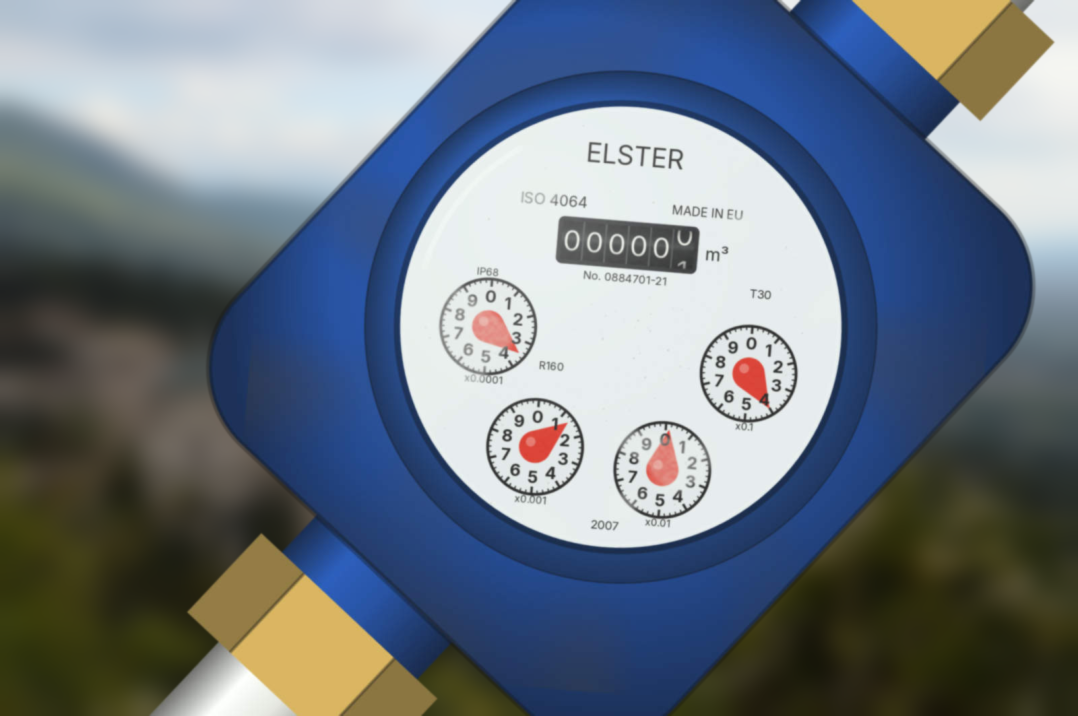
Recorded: 0.4013 (m³)
